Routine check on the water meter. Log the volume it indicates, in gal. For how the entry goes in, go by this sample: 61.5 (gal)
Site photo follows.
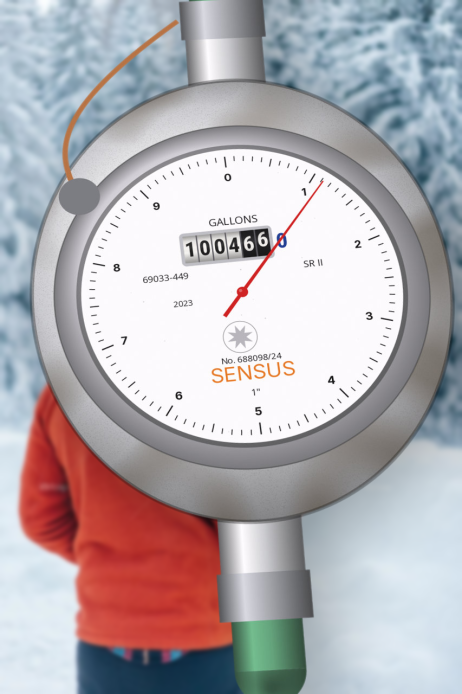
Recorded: 1004661.1 (gal)
